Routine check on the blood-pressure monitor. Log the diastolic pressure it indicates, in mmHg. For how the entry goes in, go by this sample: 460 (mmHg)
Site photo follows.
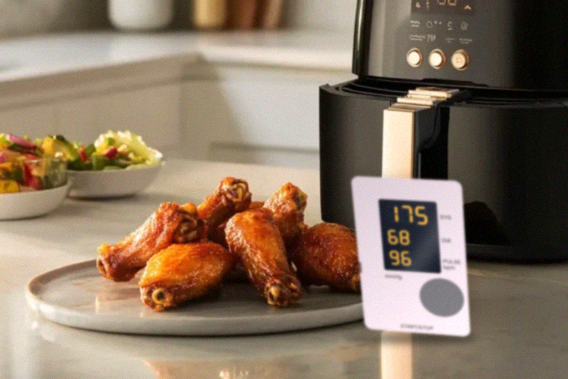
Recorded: 68 (mmHg)
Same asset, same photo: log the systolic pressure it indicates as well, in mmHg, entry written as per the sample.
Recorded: 175 (mmHg)
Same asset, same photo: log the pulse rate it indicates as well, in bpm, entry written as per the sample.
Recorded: 96 (bpm)
